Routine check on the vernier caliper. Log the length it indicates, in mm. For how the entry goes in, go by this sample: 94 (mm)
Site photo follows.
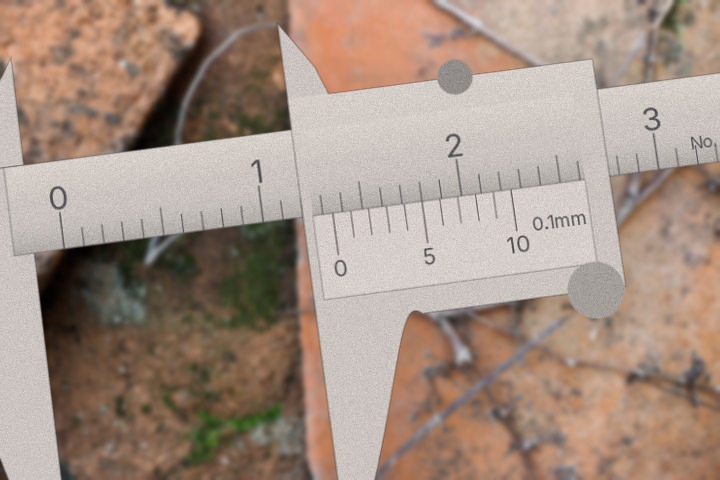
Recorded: 13.5 (mm)
